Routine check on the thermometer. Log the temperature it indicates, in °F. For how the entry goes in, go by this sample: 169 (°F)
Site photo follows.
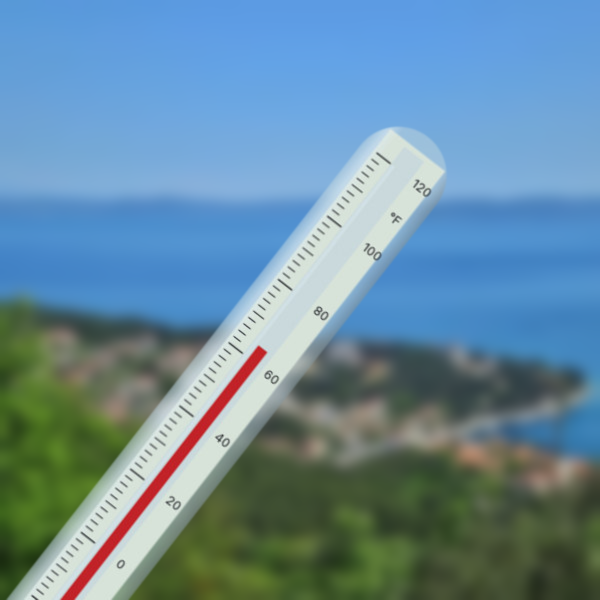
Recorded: 64 (°F)
